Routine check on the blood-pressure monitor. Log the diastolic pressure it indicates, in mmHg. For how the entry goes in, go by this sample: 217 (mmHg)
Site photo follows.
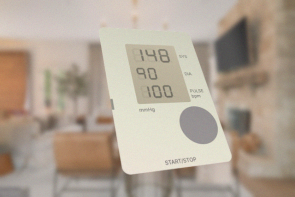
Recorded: 90 (mmHg)
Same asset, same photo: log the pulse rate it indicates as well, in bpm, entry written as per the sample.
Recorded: 100 (bpm)
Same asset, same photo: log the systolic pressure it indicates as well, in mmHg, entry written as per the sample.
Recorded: 148 (mmHg)
